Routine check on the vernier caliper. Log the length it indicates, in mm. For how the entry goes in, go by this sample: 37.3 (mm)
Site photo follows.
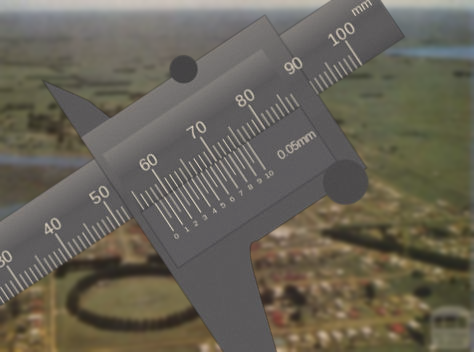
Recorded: 57.2 (mm)
